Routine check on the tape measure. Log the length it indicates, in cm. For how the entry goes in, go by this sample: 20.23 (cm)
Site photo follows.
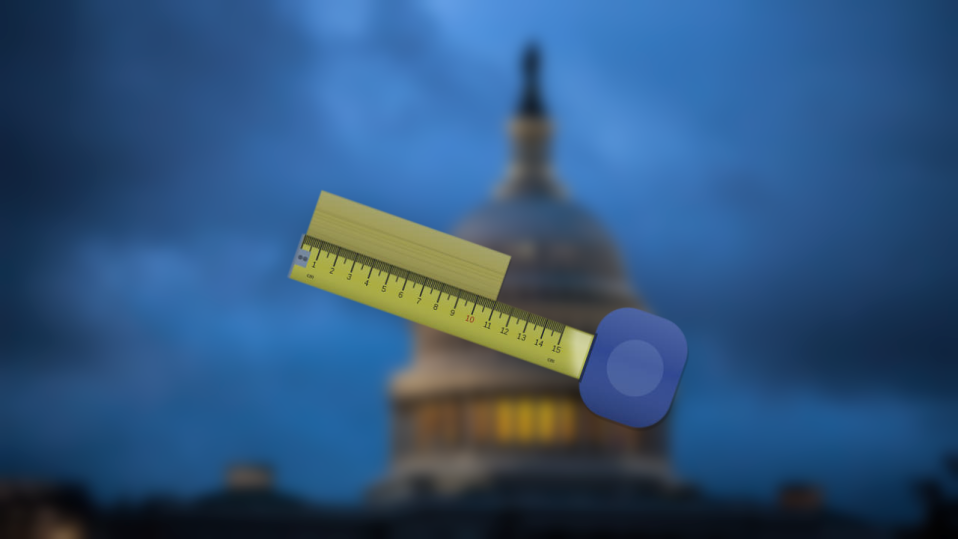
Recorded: 11 (cm)
